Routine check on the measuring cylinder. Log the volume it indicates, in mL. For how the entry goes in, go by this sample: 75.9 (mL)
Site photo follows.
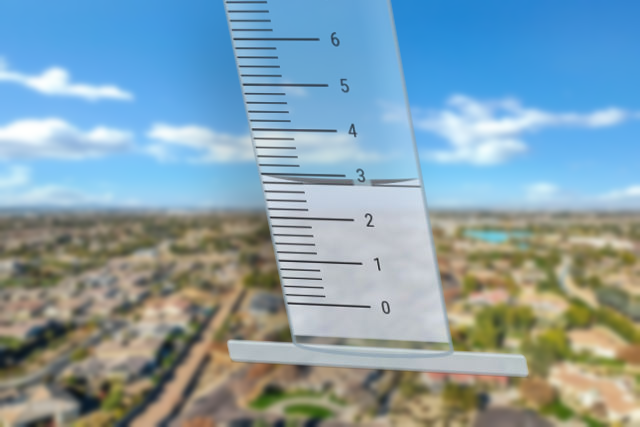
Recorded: 2.8 (mL)
